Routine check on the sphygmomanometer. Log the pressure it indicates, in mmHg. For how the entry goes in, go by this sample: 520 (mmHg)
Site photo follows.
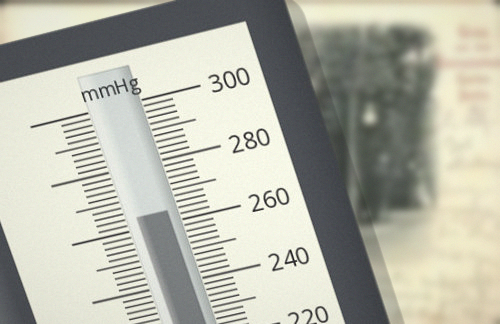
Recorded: 264 (mmHg)
